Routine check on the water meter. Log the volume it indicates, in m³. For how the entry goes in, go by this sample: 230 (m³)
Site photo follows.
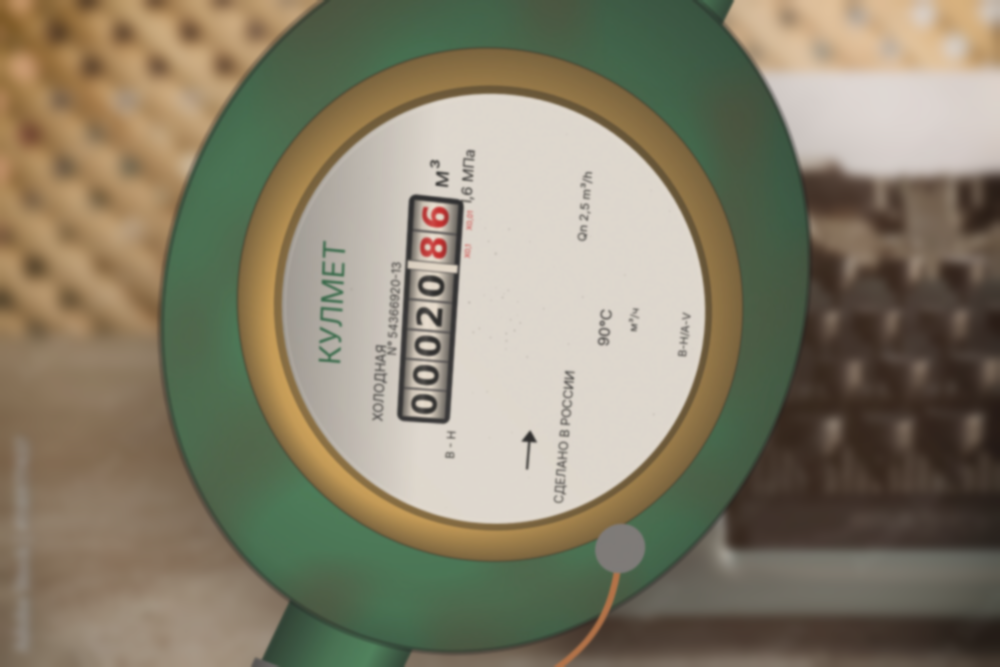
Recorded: 20.86 (m³)
